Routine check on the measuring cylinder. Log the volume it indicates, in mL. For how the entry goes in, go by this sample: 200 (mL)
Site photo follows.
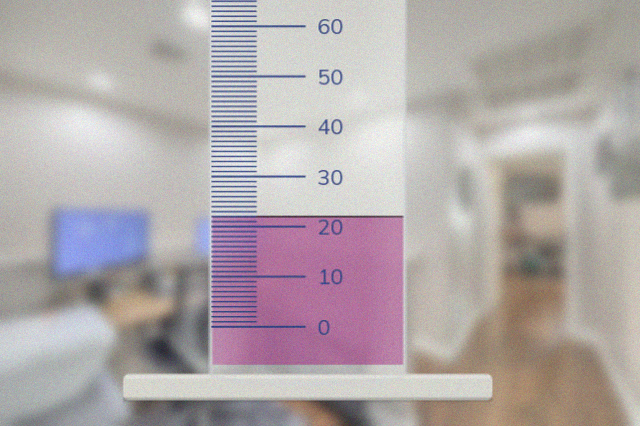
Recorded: 22 (mL)
